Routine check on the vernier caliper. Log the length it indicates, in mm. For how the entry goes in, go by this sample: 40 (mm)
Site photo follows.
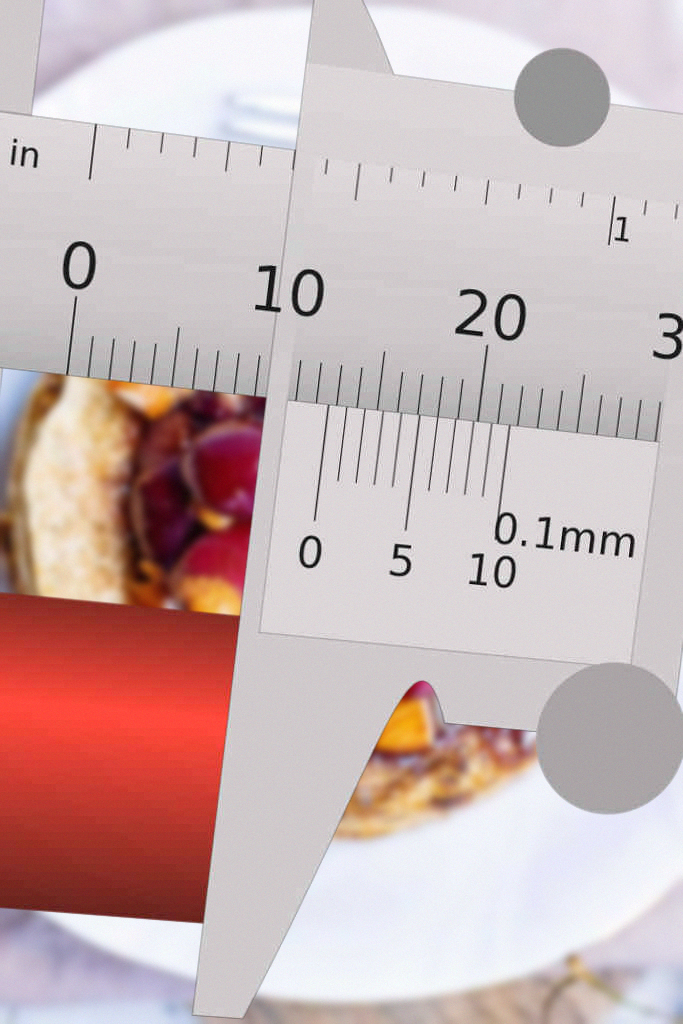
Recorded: 12.6 (mm)
